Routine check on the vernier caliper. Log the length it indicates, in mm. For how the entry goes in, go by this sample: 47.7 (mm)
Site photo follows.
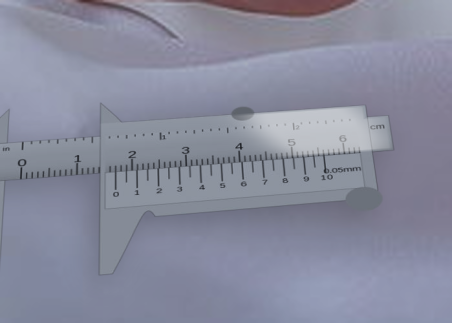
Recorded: 17.0 (mm)
